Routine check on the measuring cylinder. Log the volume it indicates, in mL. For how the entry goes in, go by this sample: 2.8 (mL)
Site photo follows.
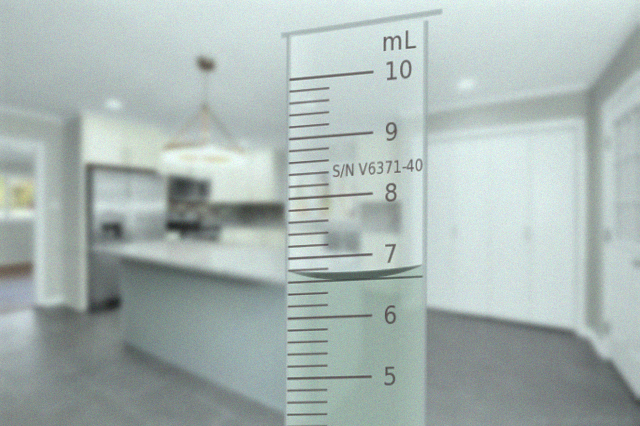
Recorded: 6.6 (mL)
